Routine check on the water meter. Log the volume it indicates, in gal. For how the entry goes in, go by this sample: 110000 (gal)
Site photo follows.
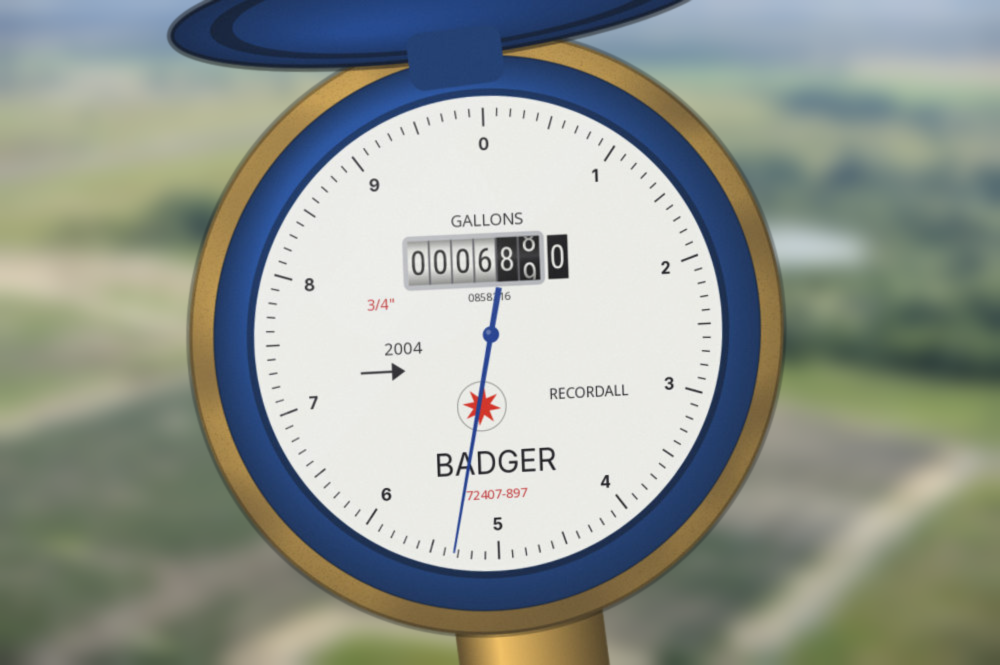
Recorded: 6885.3 (gal)
